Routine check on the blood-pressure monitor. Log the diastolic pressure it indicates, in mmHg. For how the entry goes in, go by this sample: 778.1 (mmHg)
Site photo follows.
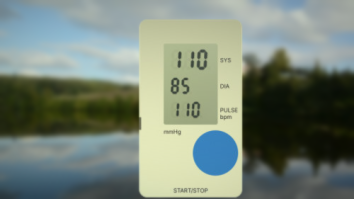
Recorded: 85 (mmHg)
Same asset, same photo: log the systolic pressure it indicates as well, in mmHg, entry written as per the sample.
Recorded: 110 (mmHg)
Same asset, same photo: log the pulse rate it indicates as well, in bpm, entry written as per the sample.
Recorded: 110 (bpm)
